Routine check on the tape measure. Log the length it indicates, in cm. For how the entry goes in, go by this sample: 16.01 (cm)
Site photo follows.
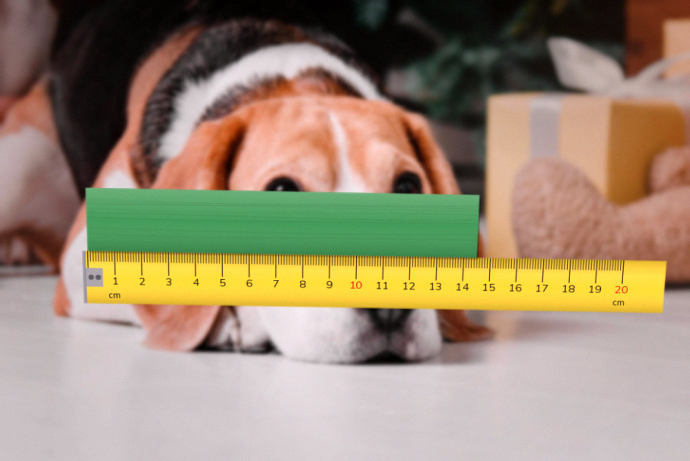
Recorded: 14.5 (cm)
